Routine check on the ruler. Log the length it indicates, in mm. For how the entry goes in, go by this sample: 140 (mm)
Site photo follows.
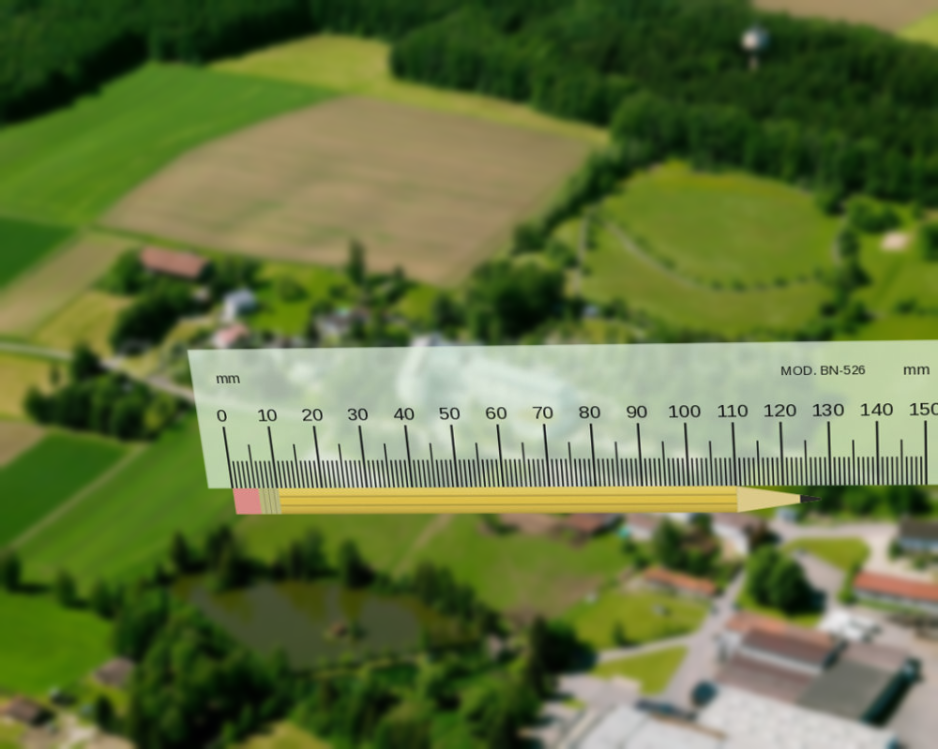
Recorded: 128 (mm)
